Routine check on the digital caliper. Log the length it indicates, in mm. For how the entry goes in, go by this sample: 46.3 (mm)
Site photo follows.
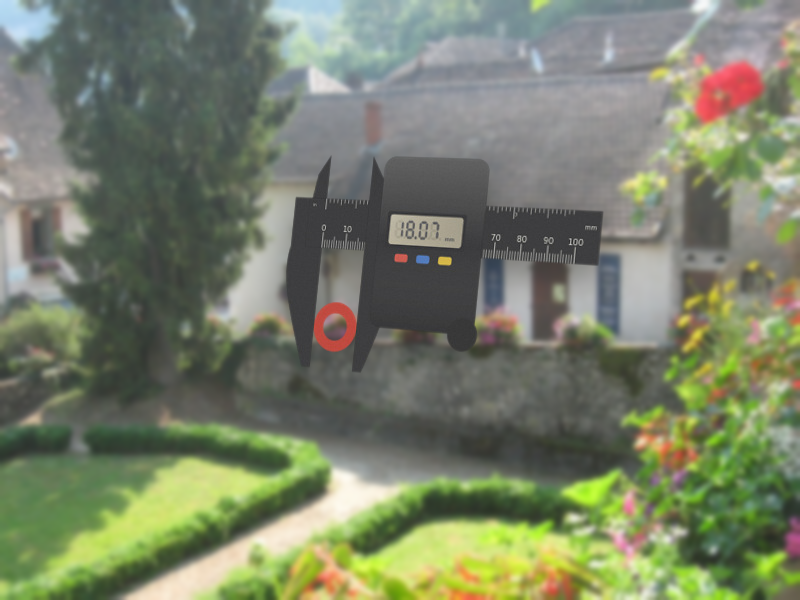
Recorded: 18.07 (mm)
